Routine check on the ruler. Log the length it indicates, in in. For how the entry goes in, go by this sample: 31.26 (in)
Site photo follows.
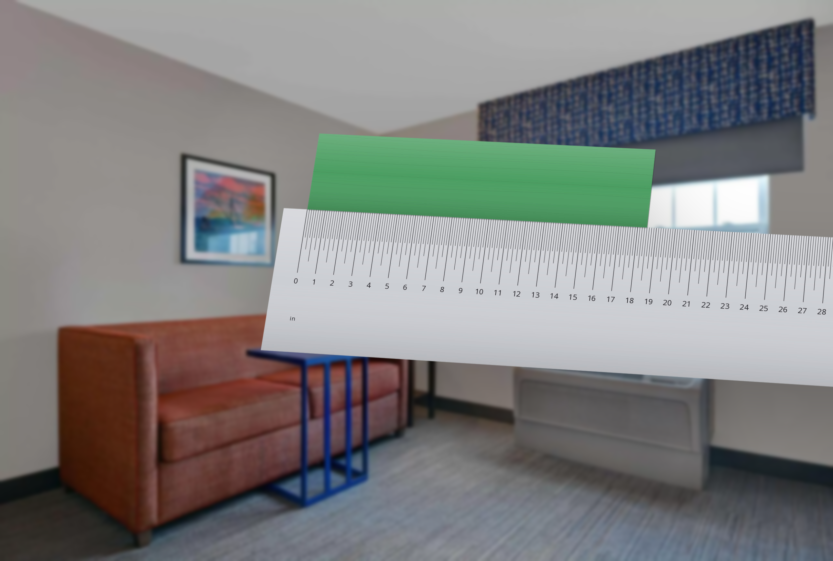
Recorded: 18.5 (in)
